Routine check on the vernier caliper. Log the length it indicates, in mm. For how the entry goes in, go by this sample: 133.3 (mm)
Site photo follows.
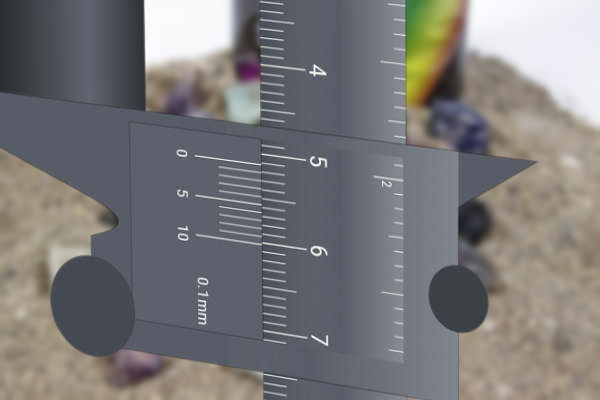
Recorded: 51.2 (mm)
